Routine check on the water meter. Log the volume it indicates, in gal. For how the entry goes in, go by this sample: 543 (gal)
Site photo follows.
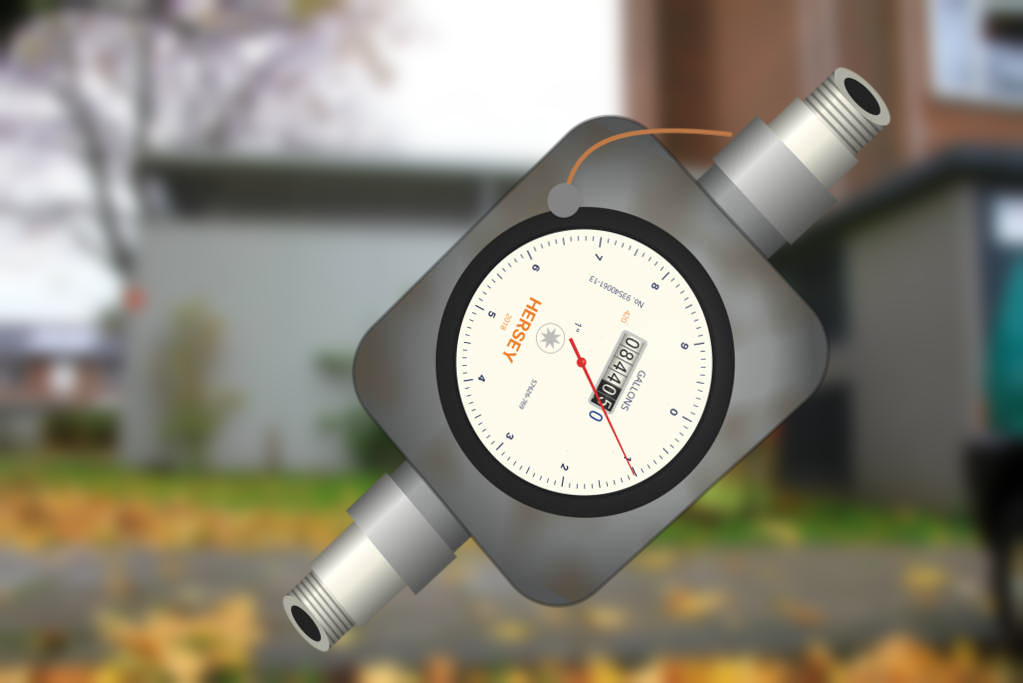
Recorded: 844051.0 (gal)
